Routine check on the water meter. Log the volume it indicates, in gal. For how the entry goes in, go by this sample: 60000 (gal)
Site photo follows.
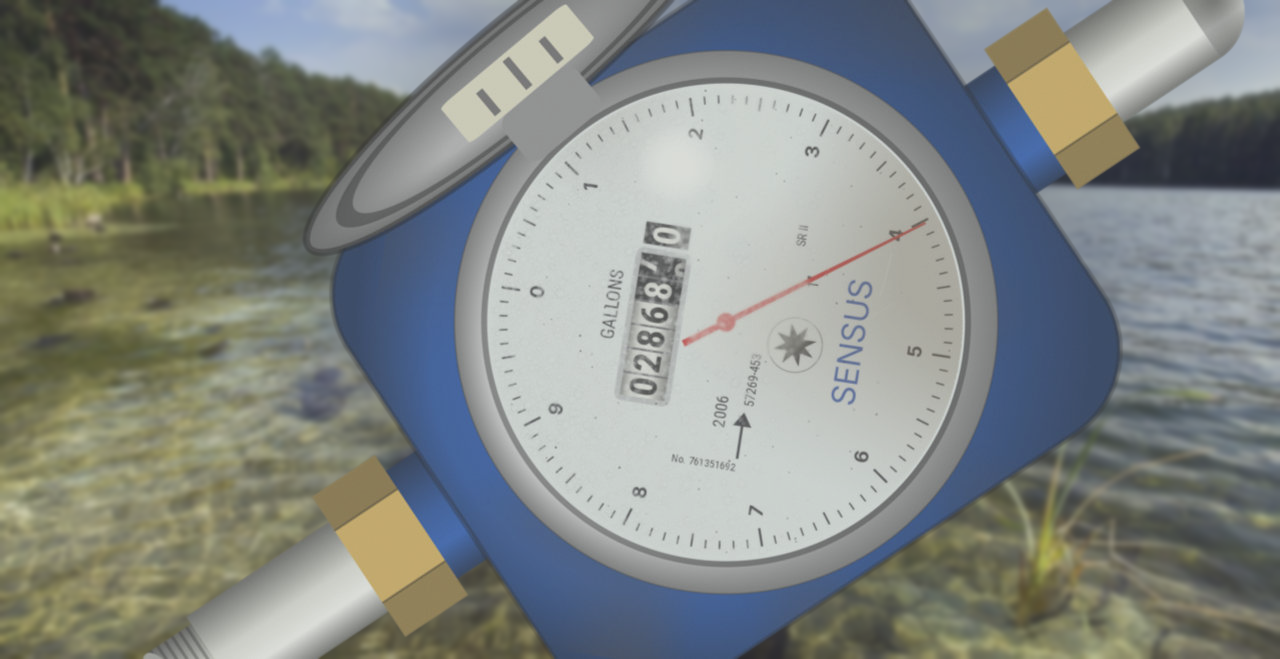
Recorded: 286874.0 (gal)
